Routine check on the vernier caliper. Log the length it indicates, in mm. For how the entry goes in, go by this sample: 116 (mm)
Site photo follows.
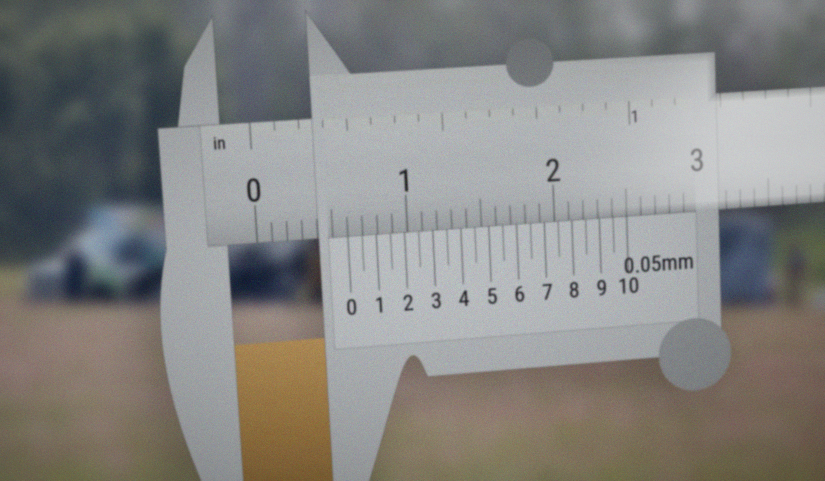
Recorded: 6.0 (mm)
